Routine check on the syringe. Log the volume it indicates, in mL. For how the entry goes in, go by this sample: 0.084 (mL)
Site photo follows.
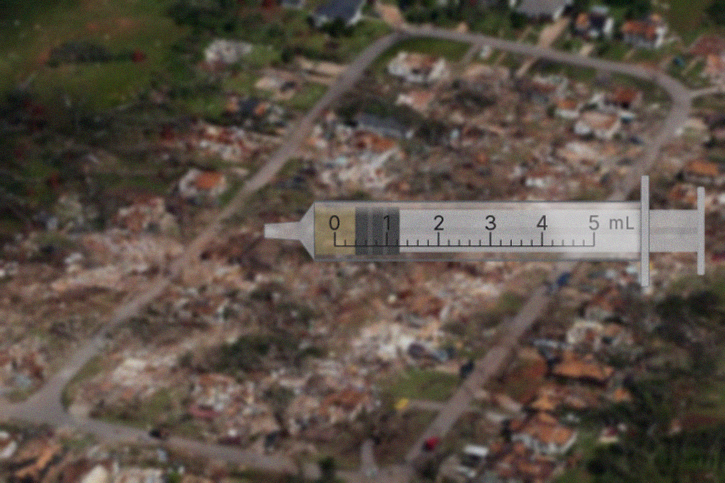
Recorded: 0.4 (mL)
